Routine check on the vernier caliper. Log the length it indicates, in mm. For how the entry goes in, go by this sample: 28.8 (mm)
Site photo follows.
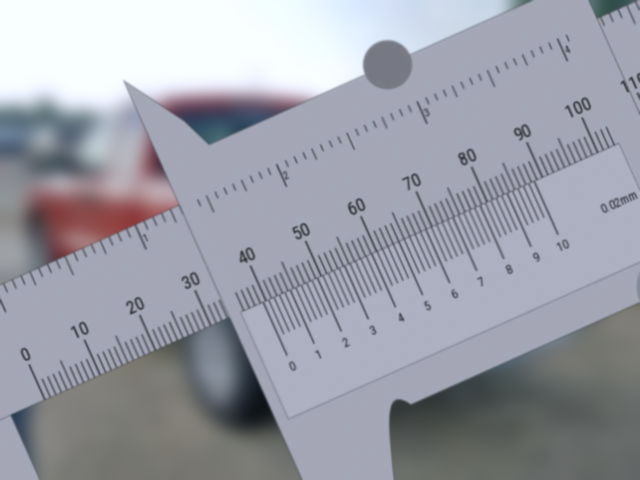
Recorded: 39.5 (mm)
